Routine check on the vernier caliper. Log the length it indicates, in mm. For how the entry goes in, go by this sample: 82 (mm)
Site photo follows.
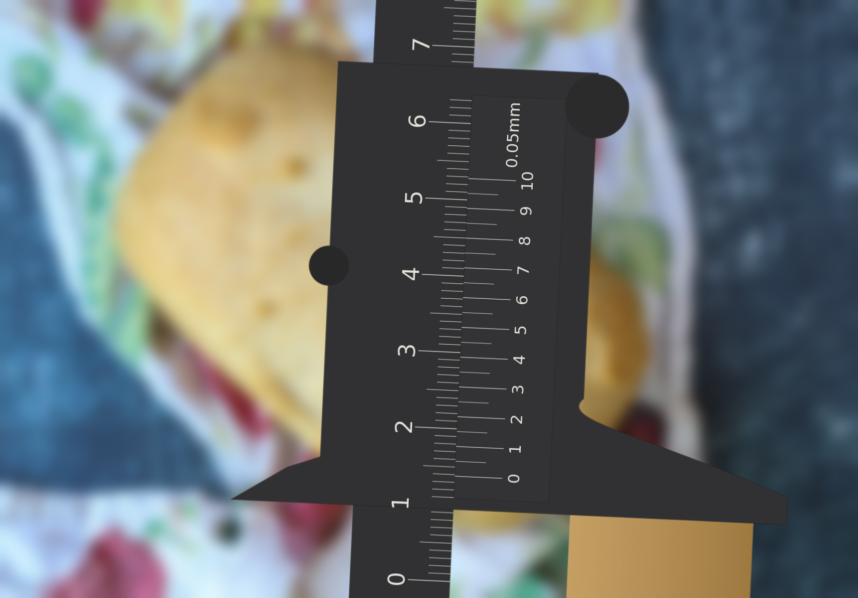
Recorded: 13.8 (mm)
